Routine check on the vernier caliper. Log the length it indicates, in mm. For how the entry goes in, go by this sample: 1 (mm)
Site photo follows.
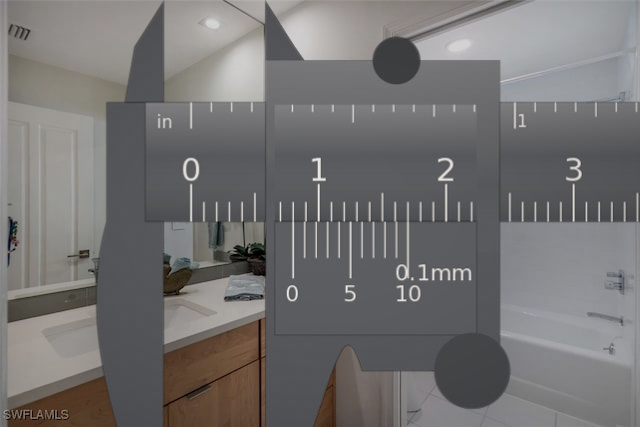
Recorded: 8.0 (mm)
